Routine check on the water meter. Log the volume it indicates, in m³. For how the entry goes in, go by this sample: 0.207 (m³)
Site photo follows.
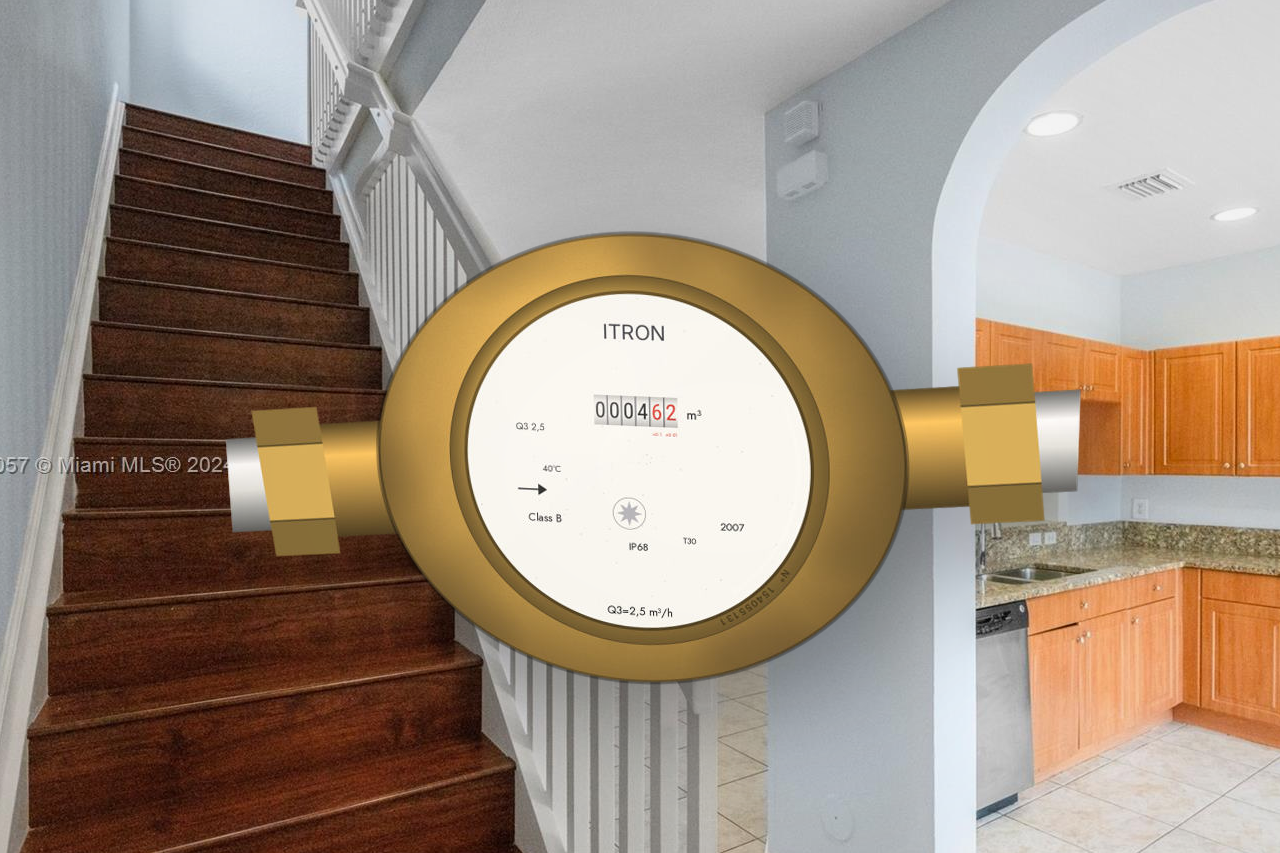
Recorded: 4.62 (m³)
